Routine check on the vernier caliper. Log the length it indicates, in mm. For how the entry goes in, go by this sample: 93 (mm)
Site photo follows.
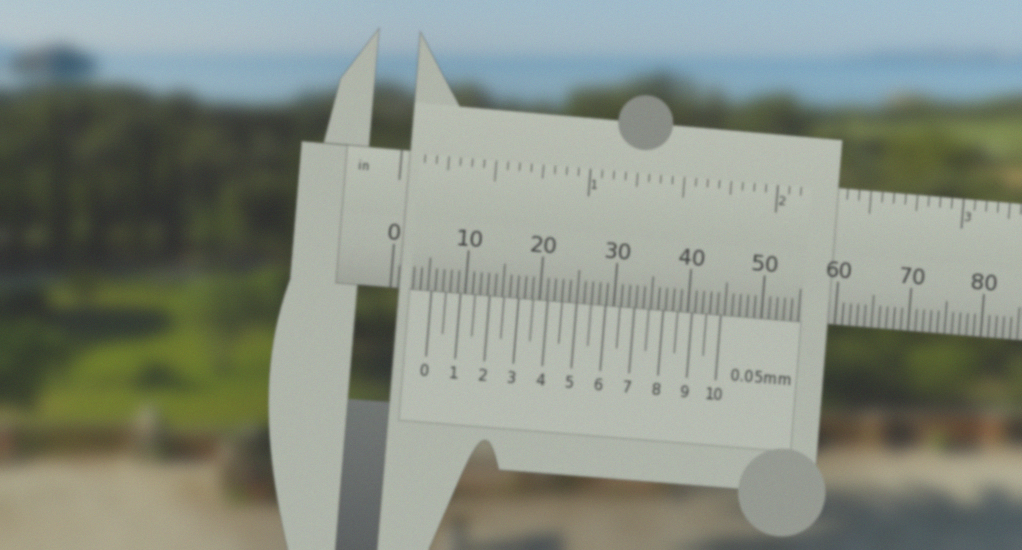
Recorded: 5.5 (mm)
